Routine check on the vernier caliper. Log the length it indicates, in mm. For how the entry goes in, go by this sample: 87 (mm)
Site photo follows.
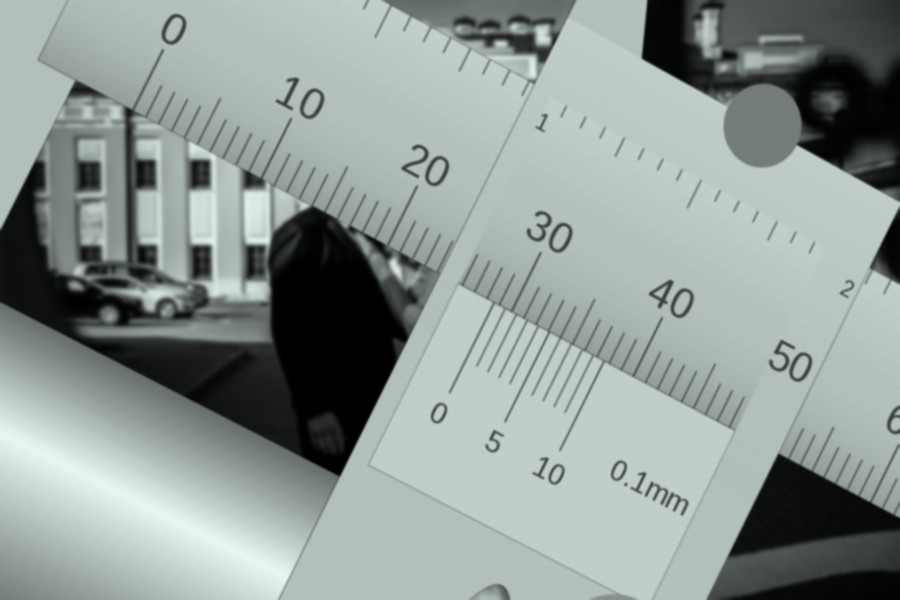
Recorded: 28.6 (mm)
